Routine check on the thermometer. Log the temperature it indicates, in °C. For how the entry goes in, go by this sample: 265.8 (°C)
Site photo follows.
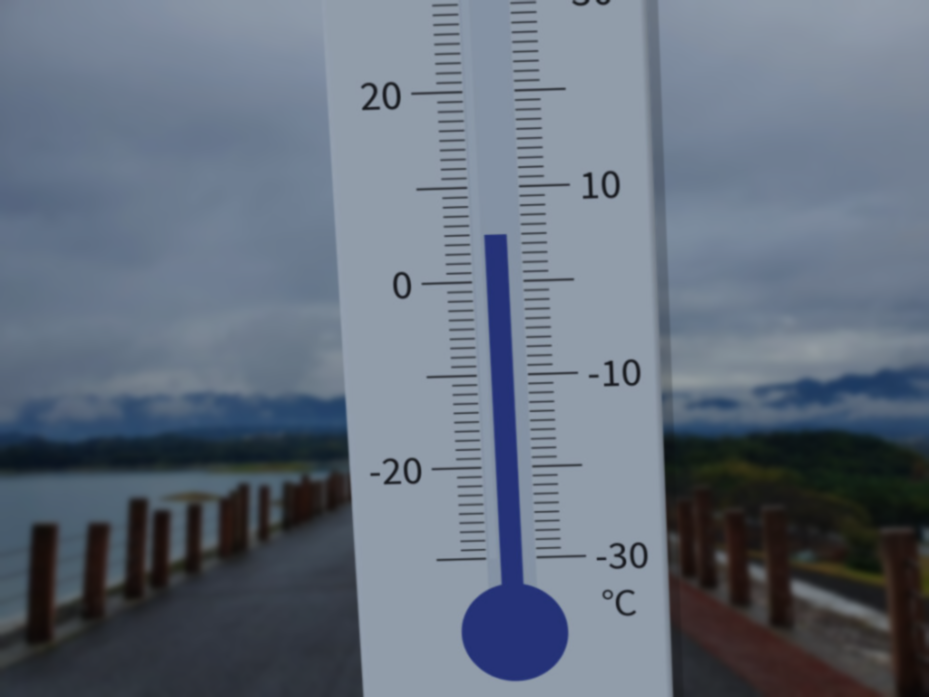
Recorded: 5 (°C)
